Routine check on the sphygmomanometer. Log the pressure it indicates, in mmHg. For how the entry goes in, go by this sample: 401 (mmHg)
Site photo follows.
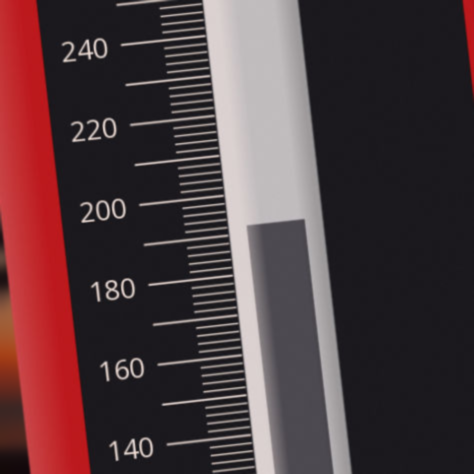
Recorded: 192 (mmHg)
